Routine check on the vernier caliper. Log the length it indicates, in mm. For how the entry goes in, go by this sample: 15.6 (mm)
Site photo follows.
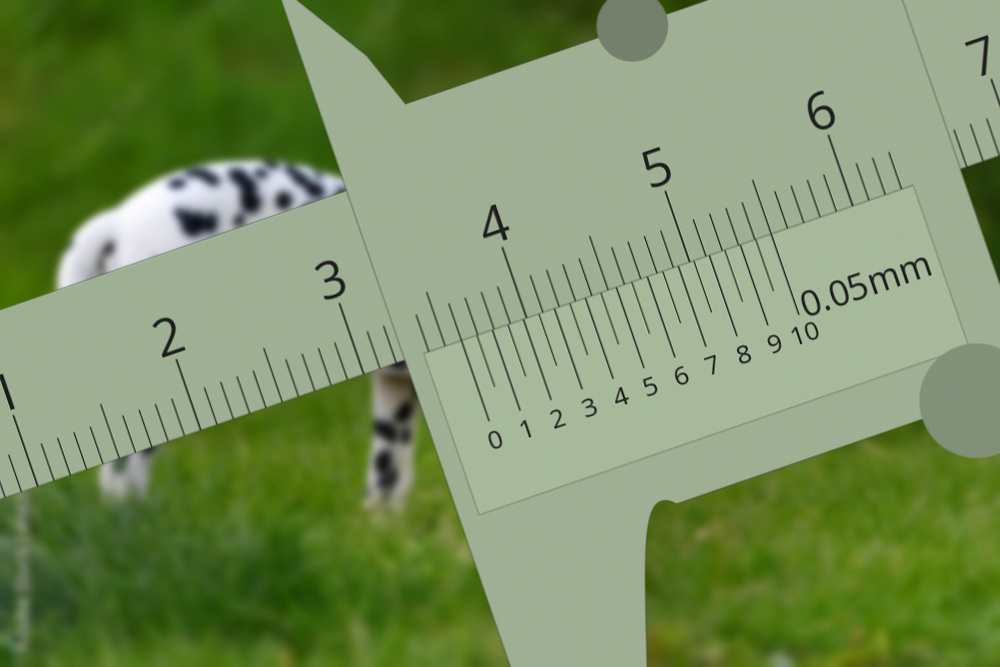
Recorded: 36.0 (mm)
